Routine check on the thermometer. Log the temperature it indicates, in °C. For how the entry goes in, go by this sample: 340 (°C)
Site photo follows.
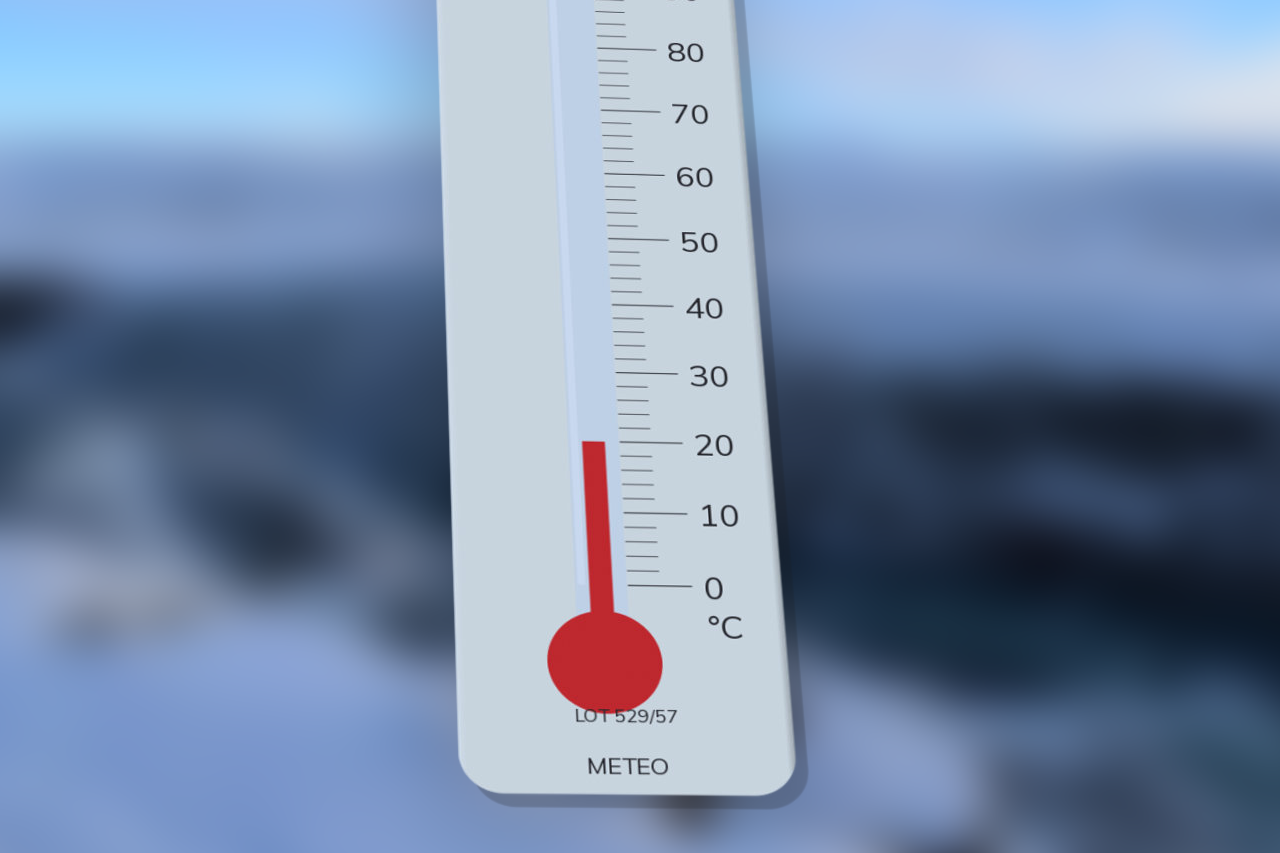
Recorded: 20 (°C)
